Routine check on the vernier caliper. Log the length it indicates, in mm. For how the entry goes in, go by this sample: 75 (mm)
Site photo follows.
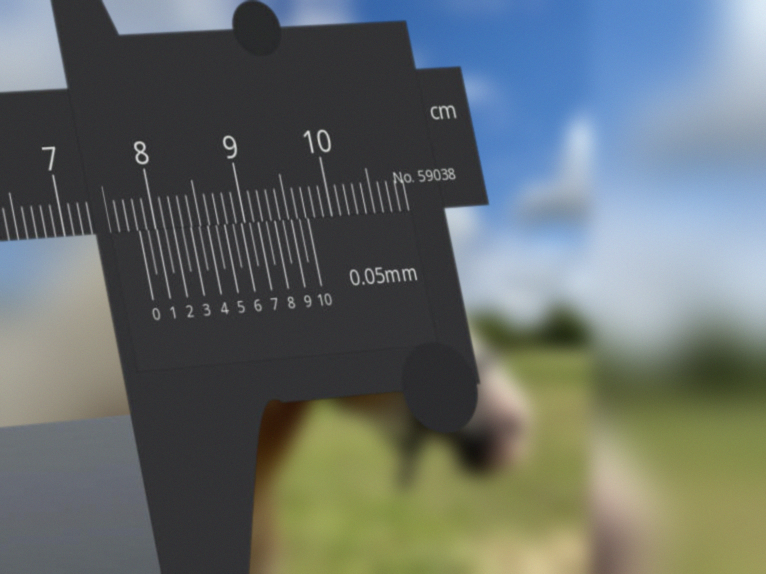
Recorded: 78.2 (mm)
